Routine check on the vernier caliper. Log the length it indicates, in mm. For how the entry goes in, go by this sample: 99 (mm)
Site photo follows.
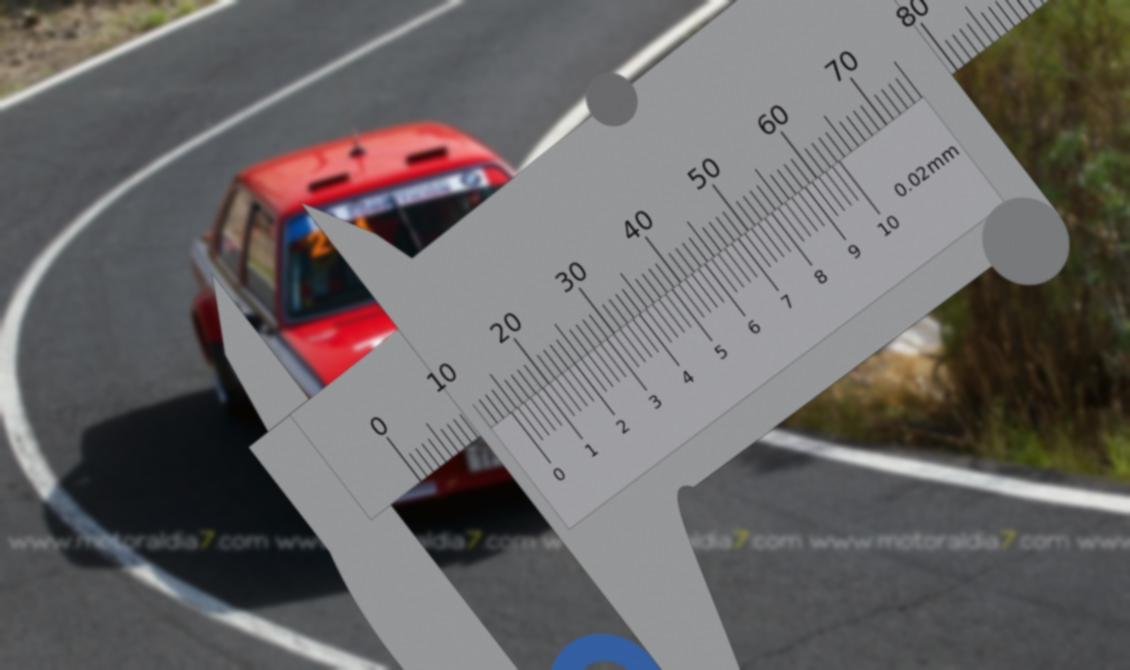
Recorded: 14.2 (mm)
